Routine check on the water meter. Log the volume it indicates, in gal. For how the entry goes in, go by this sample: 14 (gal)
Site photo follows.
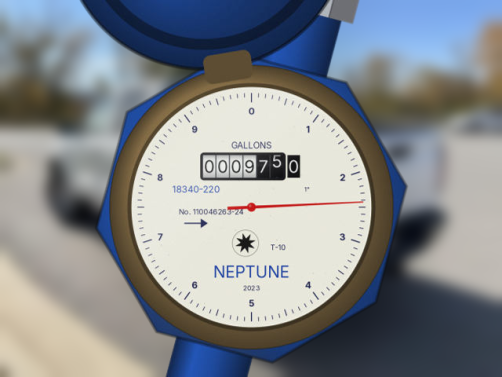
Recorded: 9752.4 (gal)
